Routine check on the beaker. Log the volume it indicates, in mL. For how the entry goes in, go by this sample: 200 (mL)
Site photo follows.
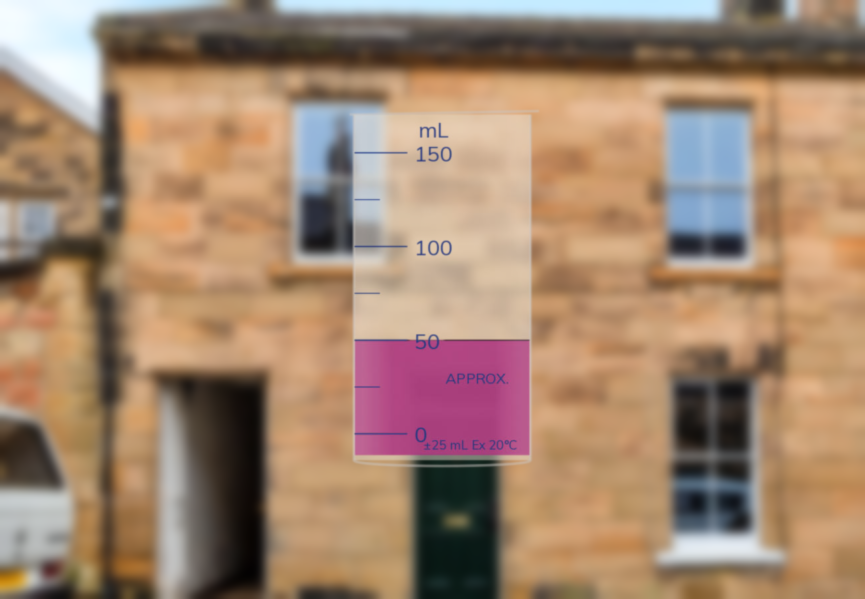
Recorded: 50 (mL)
